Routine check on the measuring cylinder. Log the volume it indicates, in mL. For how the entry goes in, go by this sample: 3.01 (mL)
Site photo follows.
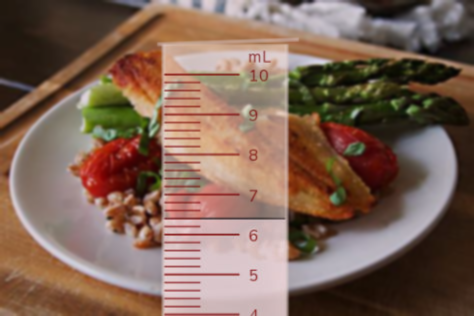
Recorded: 6.4 (mL)
